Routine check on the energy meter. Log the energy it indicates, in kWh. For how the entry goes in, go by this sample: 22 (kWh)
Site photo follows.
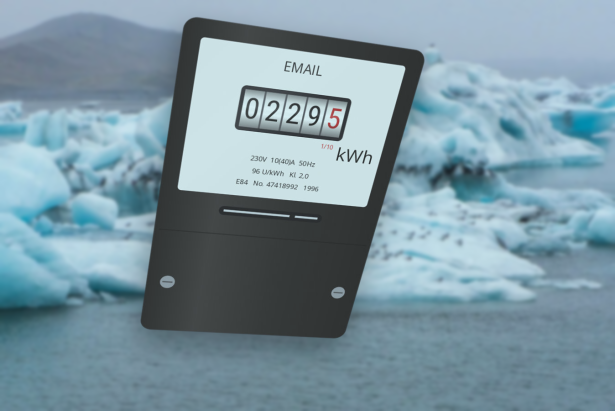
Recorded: 229.5 (kWh)
